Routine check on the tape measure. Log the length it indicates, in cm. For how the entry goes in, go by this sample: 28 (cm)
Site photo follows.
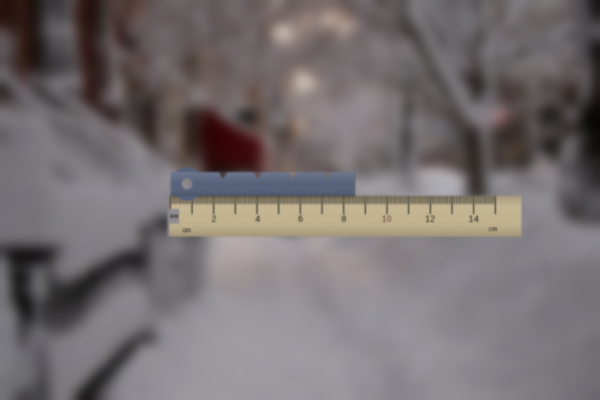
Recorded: 8.5 (cm)
